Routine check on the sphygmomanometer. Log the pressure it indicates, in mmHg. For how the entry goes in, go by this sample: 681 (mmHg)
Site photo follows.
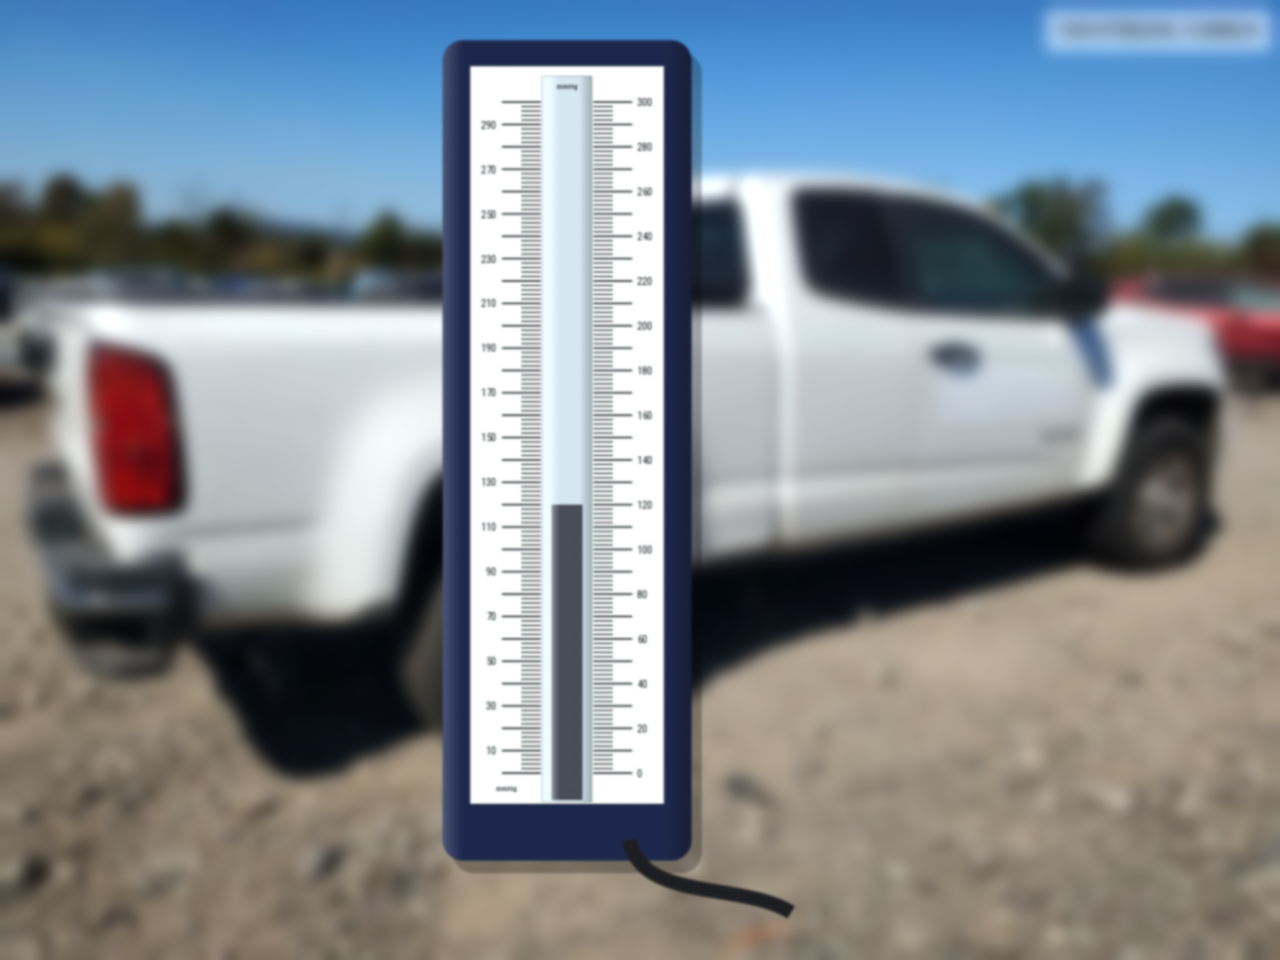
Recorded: 120 (mmHg)
